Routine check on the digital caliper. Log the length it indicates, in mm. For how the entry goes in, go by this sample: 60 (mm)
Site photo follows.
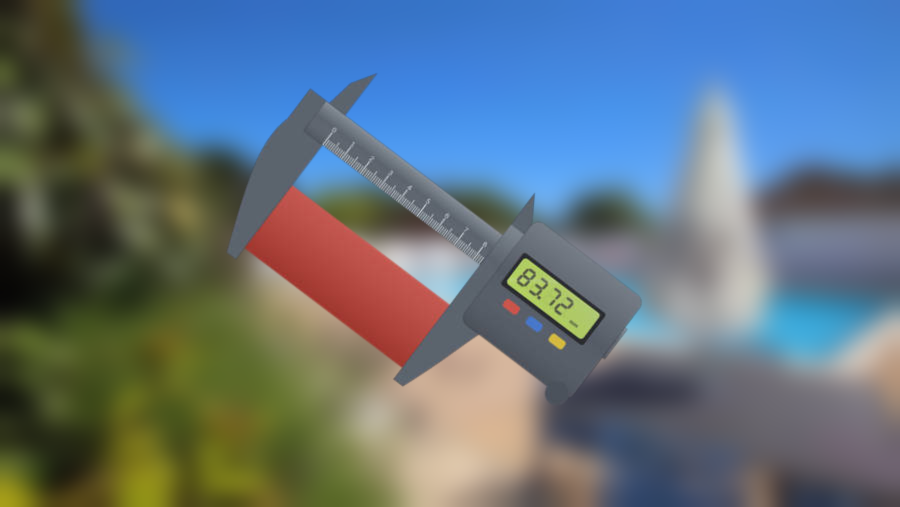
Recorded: 83.72 (mm)
